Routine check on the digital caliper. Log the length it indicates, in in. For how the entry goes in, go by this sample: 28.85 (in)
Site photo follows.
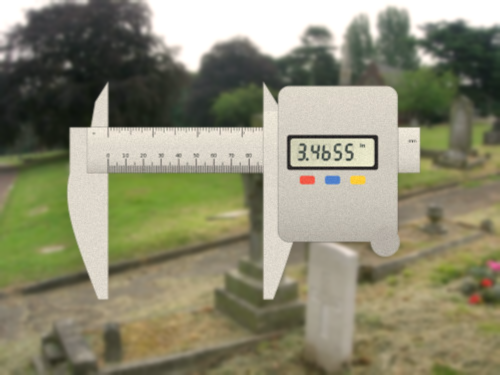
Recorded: 3.4655 (in)
